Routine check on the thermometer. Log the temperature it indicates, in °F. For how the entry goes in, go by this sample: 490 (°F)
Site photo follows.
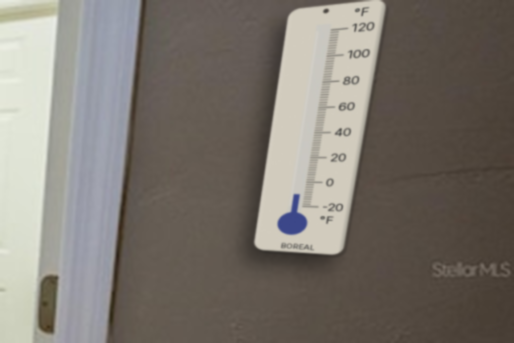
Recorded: -10 (°F)
